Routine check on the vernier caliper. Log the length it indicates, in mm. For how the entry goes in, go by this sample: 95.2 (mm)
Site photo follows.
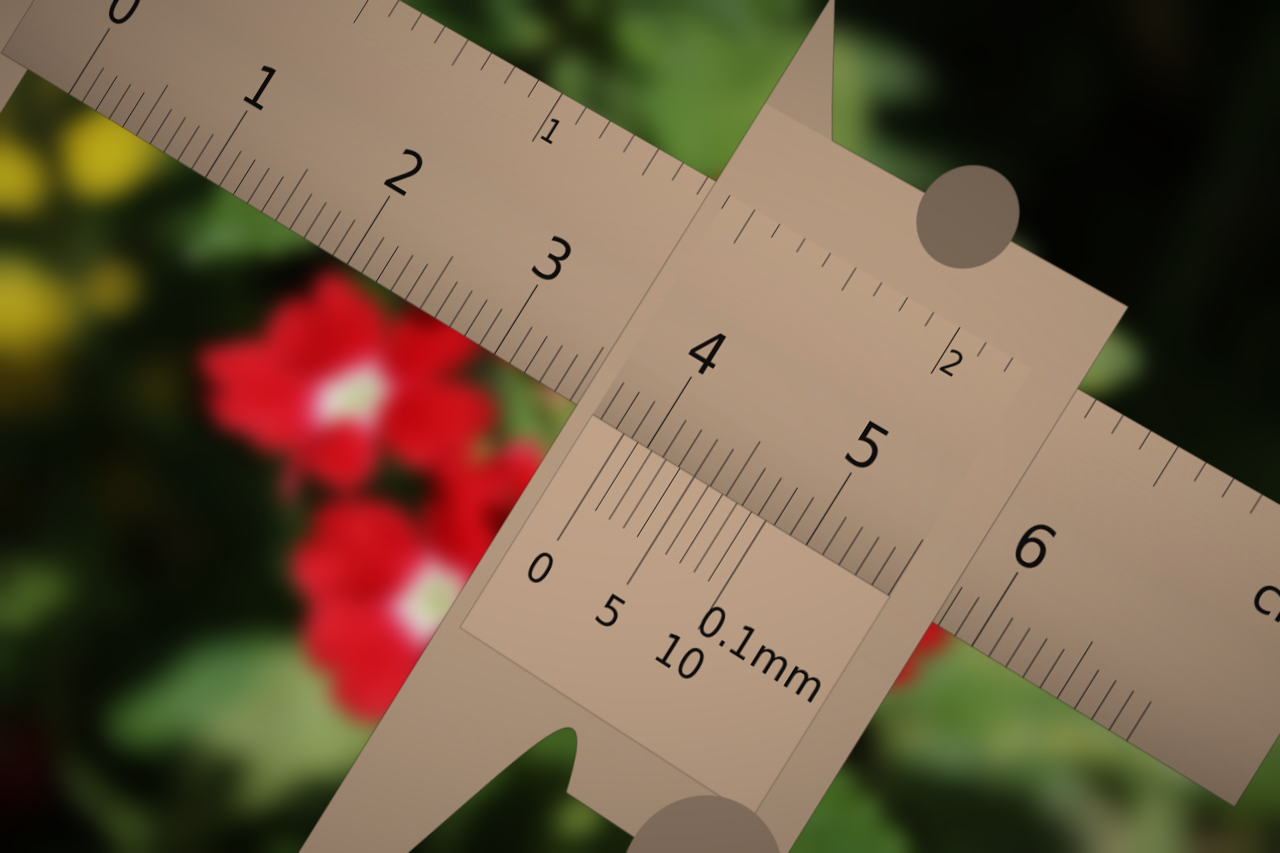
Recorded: 38.5 (mm)
